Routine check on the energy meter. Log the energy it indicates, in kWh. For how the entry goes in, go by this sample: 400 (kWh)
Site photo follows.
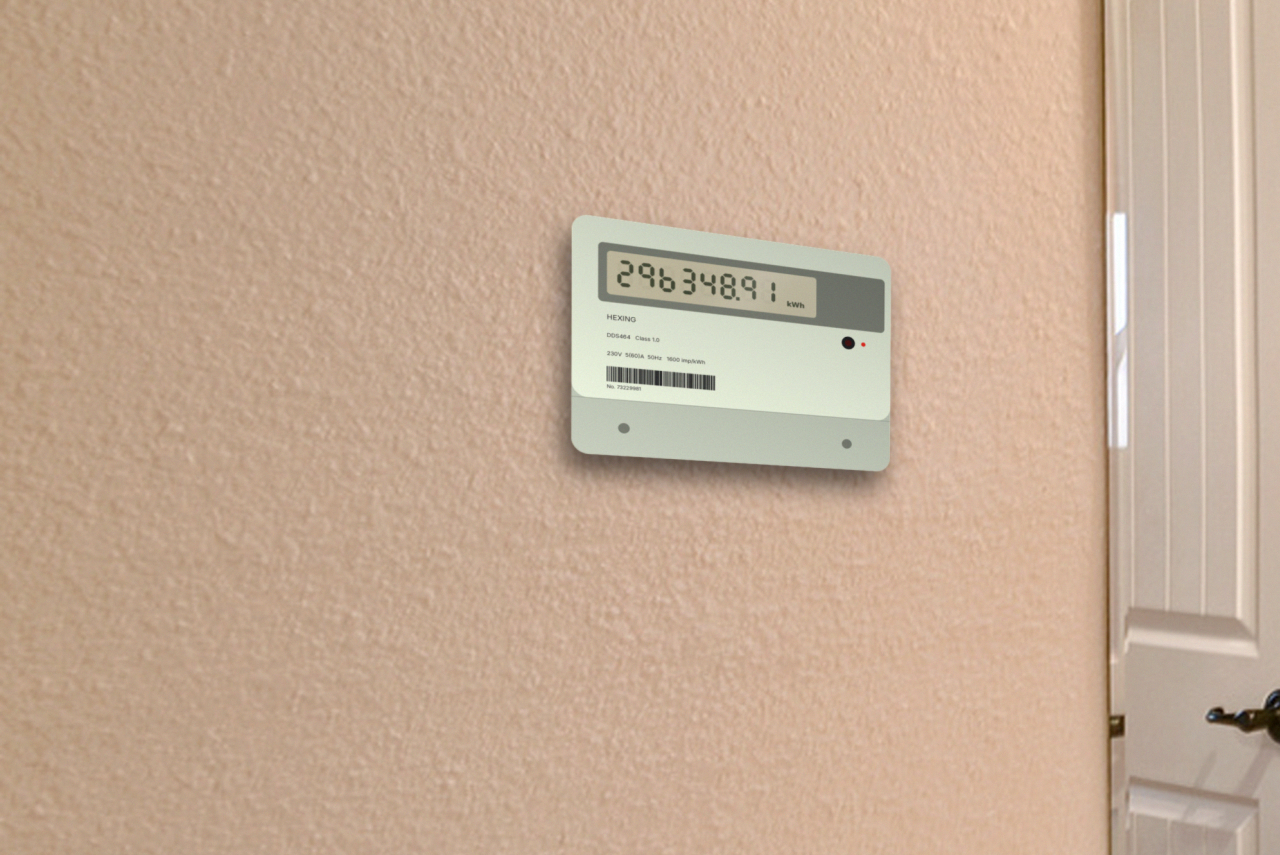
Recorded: 296348.91 (kWh)
